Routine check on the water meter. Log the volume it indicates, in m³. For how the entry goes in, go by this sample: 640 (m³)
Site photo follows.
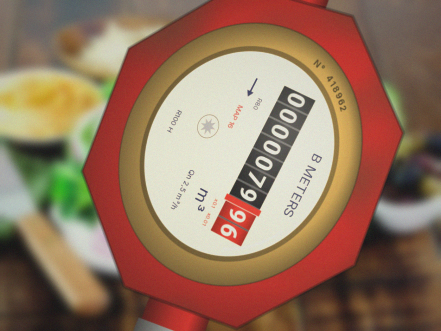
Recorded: 79.96 (m³)
